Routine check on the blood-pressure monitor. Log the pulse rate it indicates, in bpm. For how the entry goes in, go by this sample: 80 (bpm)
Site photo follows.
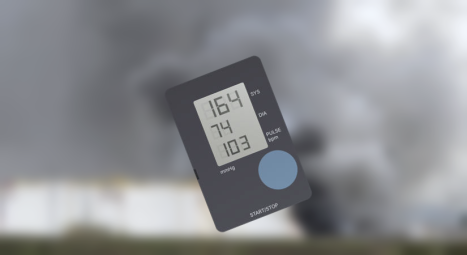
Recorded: 103 (bpm)
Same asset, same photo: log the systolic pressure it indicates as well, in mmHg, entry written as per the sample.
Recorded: 164 (mmHg)
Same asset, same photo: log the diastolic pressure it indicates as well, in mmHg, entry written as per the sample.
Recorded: 74 (mmHg)
